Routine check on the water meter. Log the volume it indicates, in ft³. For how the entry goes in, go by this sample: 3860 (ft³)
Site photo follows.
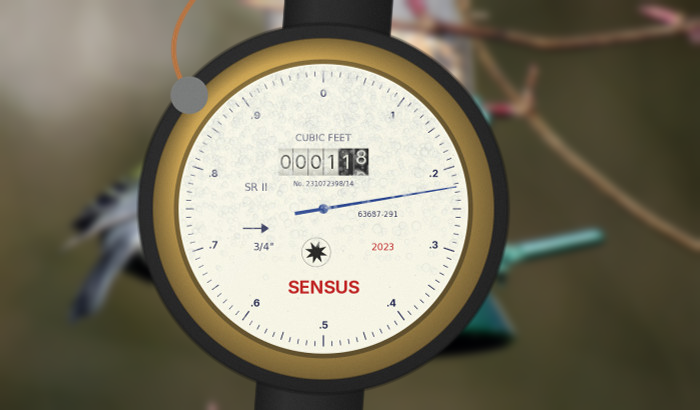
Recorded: 118.22 (ft³)
